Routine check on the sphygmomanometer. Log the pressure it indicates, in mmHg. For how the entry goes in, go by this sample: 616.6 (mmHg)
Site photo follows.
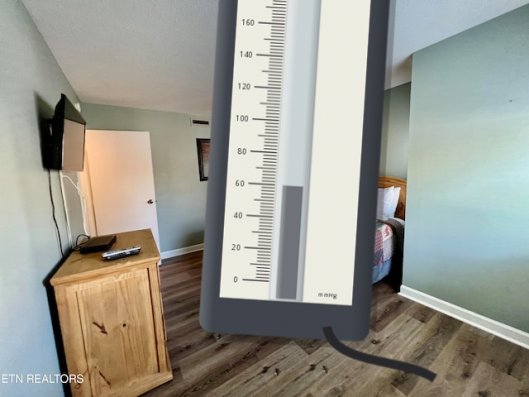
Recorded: 60 (mmHg)
